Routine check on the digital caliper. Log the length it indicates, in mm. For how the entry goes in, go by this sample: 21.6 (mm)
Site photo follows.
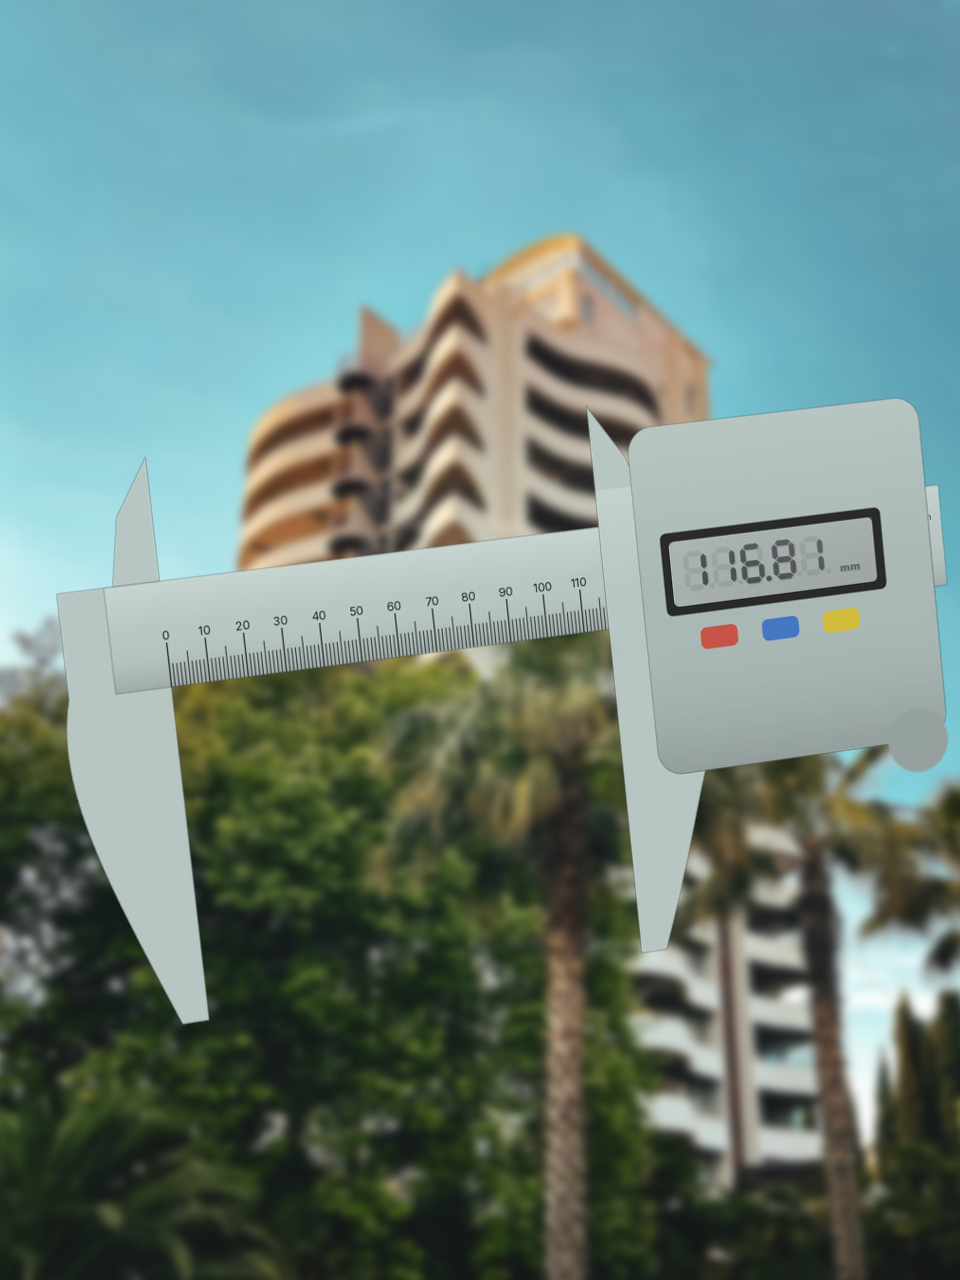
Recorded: 116.81 (mm)
